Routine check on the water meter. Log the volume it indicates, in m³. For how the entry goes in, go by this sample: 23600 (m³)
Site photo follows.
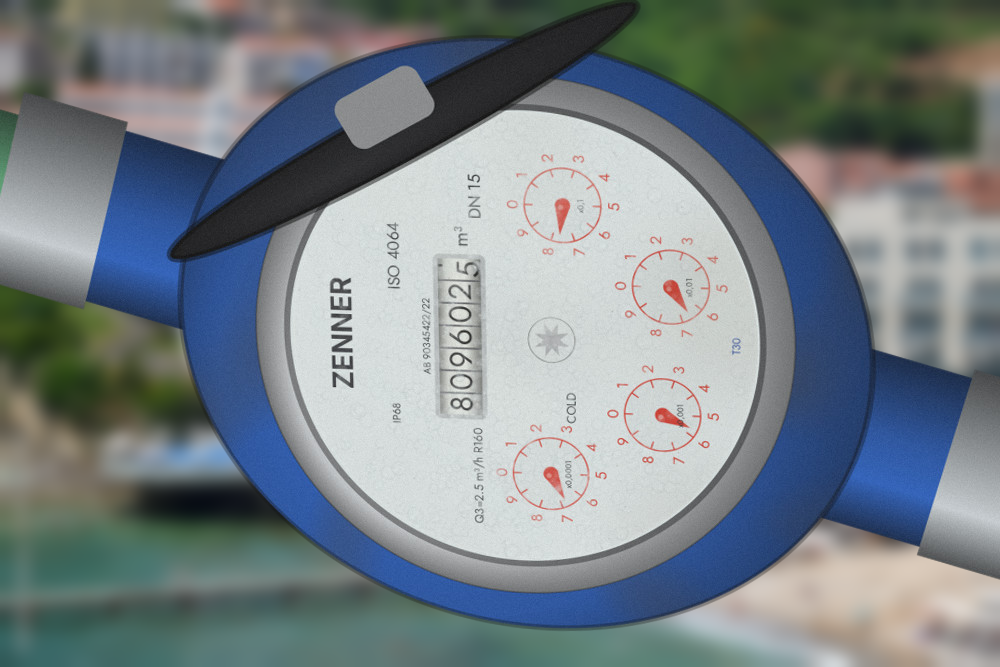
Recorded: 8096024.7656 (m³)
